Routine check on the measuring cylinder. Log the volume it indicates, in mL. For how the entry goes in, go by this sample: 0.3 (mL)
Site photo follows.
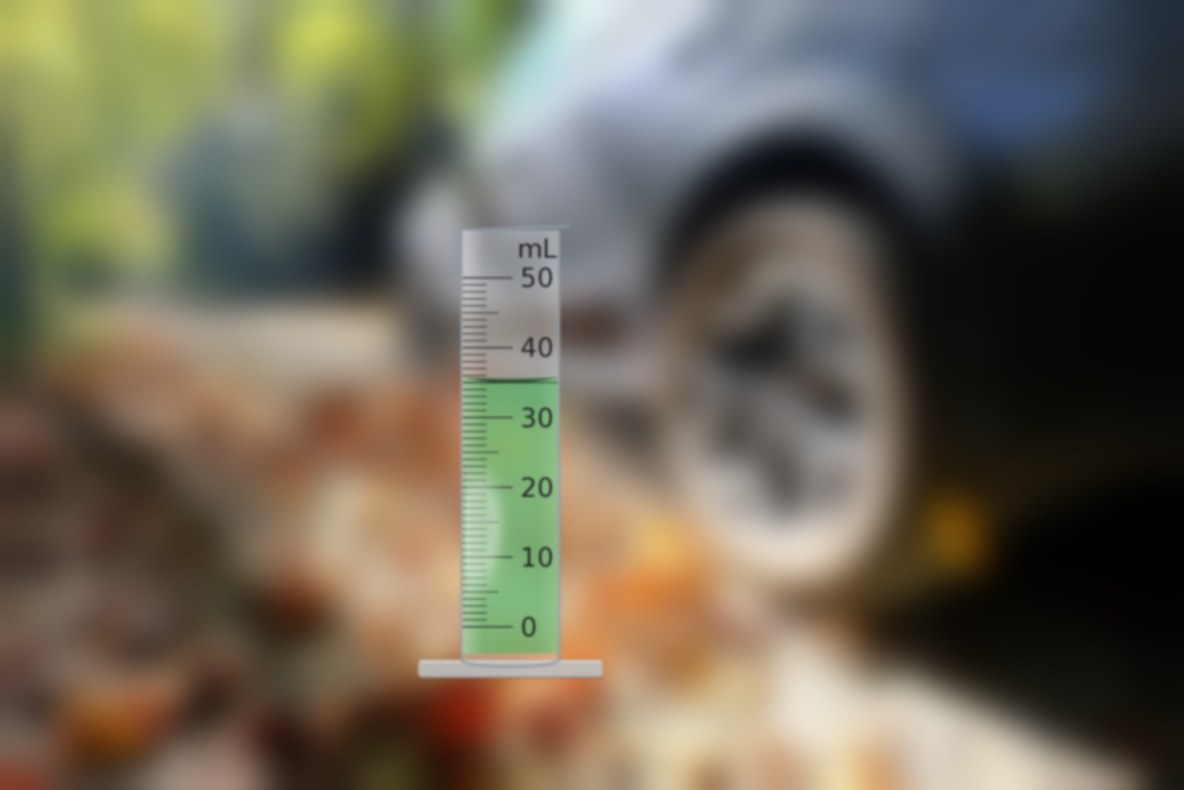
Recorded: 35 (mL)
